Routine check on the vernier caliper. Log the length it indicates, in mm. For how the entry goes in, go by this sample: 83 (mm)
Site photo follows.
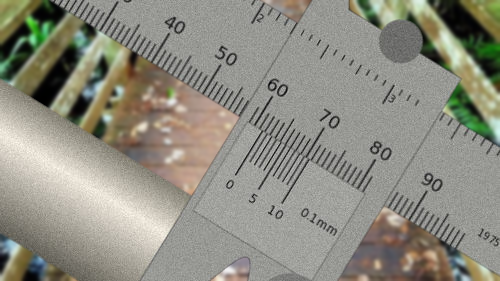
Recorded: 61.6 (mm)
